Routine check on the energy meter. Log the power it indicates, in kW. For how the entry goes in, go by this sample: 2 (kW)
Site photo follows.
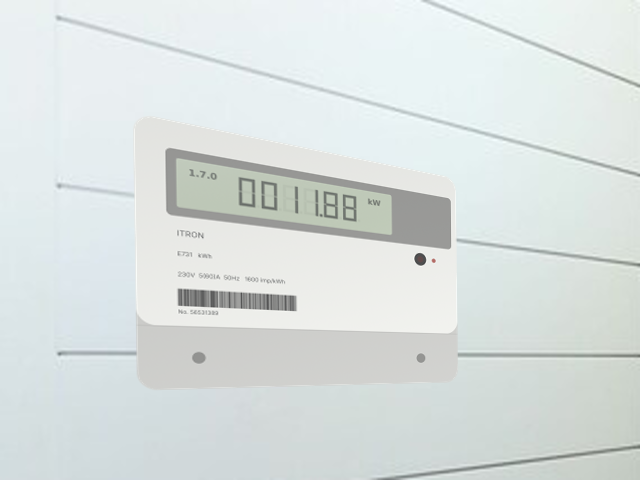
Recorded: 11.88 (kW)
